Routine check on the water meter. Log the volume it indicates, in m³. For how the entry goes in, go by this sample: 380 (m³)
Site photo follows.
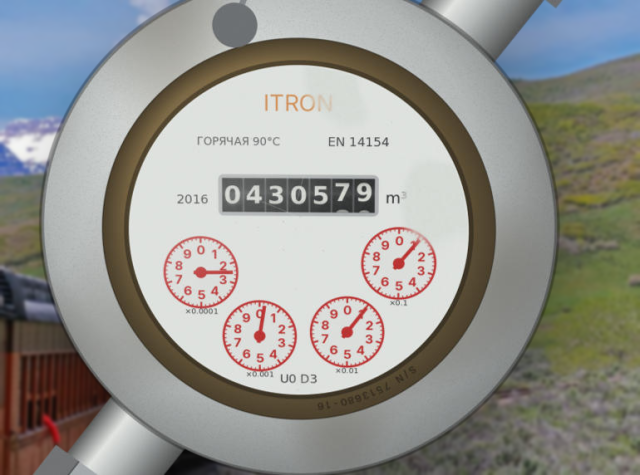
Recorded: 430579.1102 (m³)
